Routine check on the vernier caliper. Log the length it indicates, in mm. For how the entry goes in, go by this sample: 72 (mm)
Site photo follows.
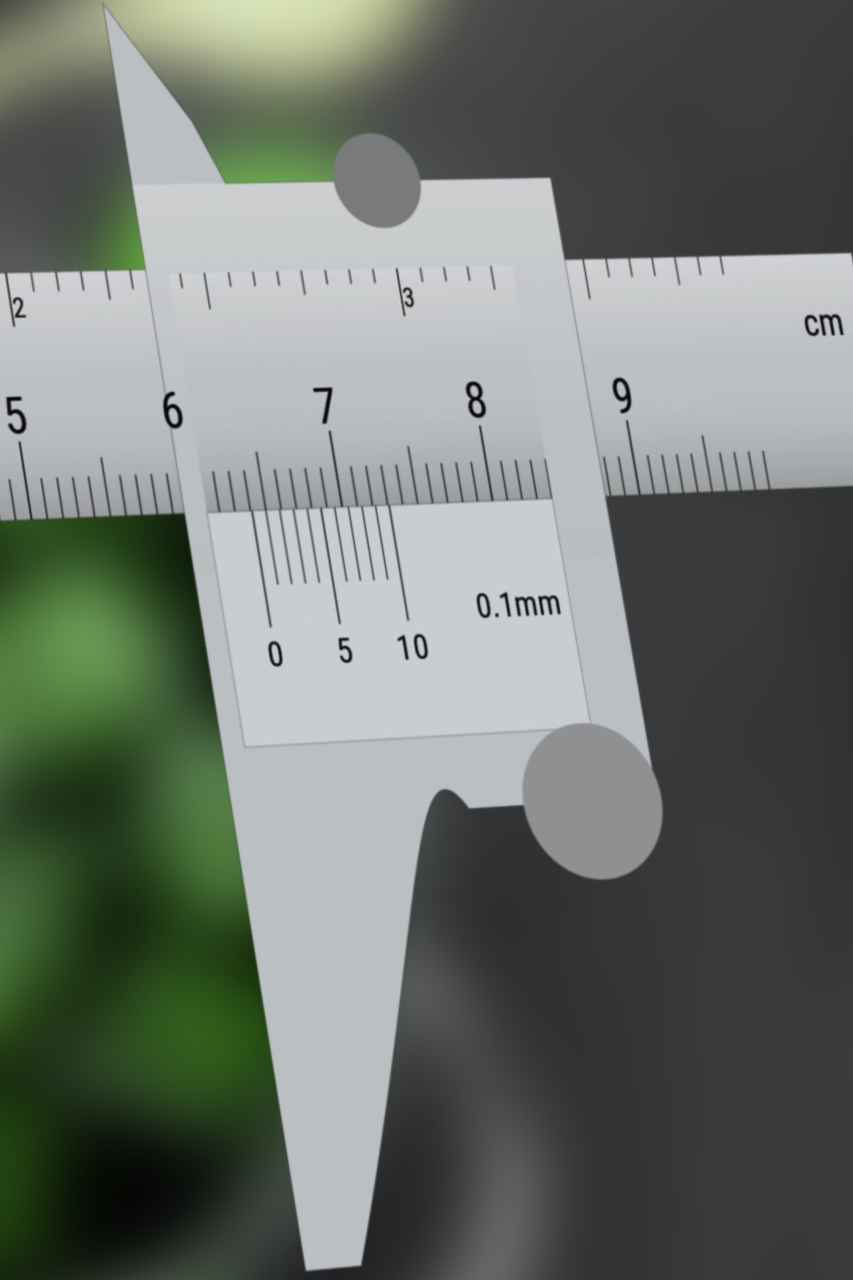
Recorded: 64.1 (mm)
